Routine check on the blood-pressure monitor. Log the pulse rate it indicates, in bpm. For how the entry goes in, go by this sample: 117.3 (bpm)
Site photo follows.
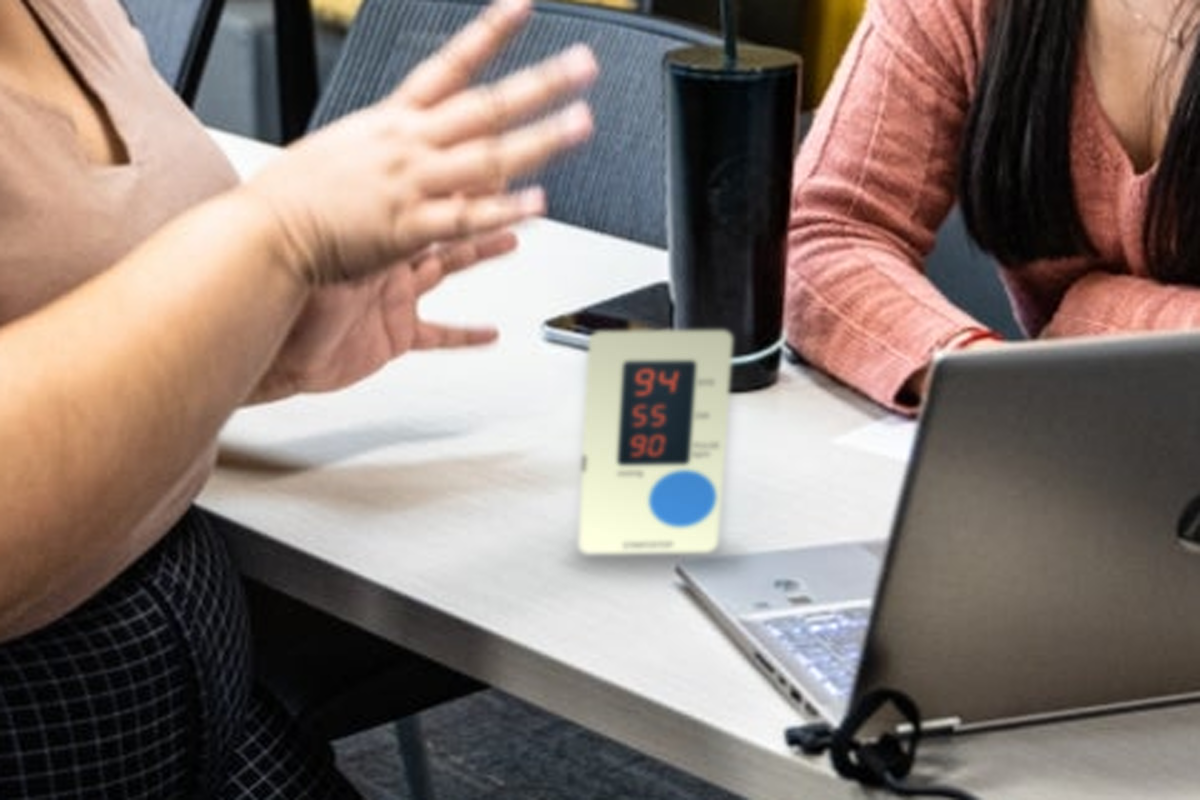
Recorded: 90 (bpm)
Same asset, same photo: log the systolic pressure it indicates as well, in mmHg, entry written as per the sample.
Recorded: 94 (mmHg)
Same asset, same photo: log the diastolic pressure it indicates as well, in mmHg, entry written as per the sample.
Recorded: 55 (mmHg)
